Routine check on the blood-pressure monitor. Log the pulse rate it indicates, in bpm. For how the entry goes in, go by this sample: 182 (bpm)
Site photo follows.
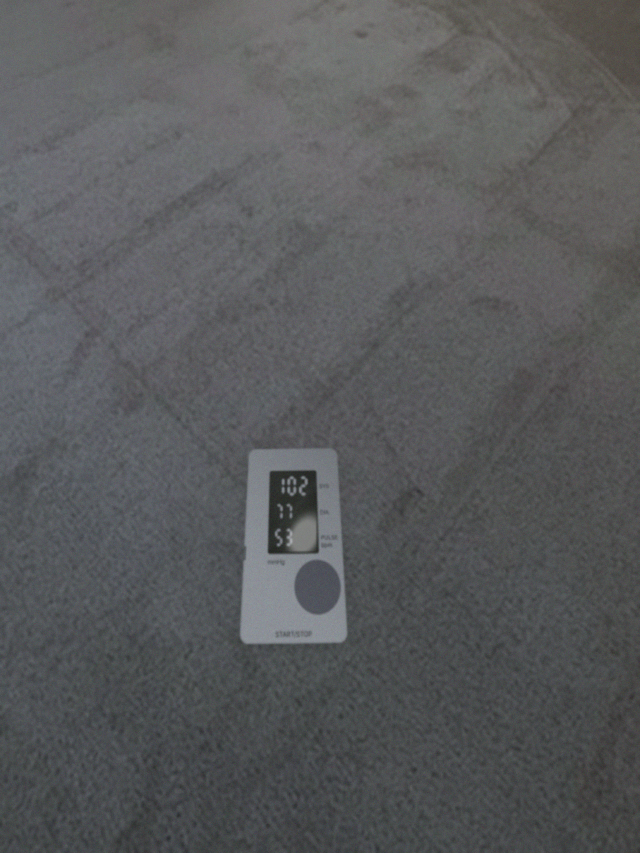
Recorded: 53 (bpm)
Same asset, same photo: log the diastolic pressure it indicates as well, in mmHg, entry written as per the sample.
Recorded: 77 (mmHg)
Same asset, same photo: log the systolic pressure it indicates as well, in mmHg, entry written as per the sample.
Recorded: 102 (mmHg)
